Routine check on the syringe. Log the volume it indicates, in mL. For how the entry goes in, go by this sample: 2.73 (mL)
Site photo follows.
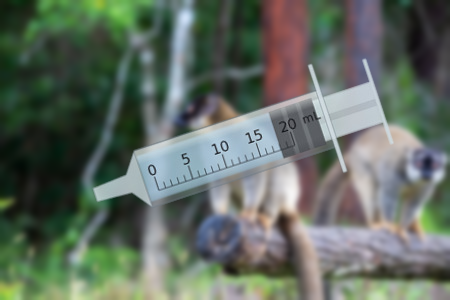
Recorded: 18 (mL)
